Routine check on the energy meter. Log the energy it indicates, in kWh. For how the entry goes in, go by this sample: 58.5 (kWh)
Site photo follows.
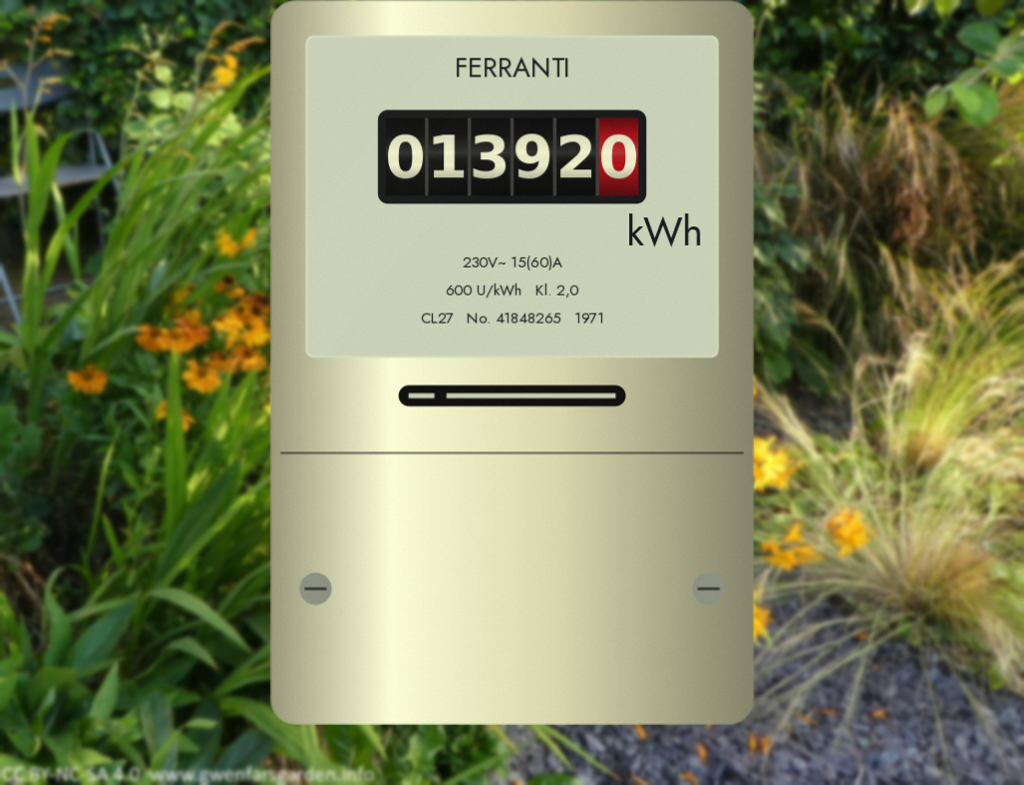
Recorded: 1392.0 (kWh)
